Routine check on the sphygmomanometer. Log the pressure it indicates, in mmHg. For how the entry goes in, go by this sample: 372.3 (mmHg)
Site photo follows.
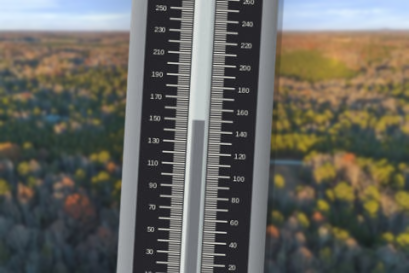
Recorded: 150 (mmHg)
